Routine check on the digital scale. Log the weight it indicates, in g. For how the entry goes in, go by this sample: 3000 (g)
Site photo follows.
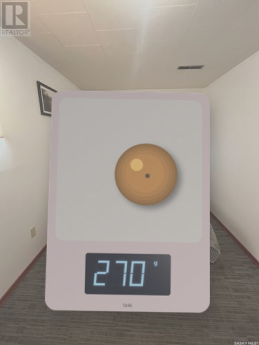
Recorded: 270 (g)
